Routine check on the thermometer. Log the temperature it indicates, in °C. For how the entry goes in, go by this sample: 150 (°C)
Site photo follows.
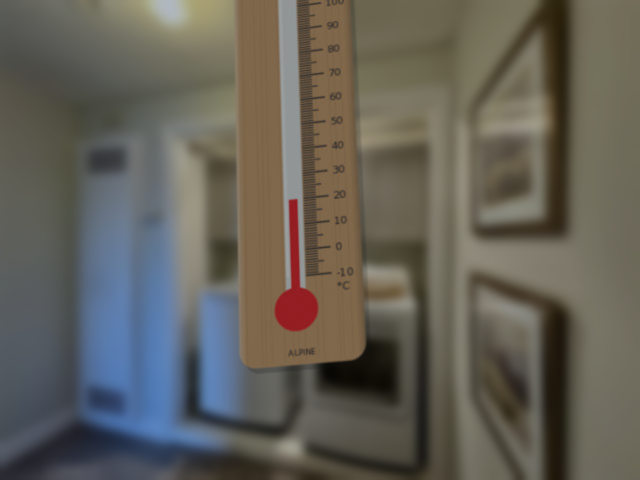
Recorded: 20 (°C)
